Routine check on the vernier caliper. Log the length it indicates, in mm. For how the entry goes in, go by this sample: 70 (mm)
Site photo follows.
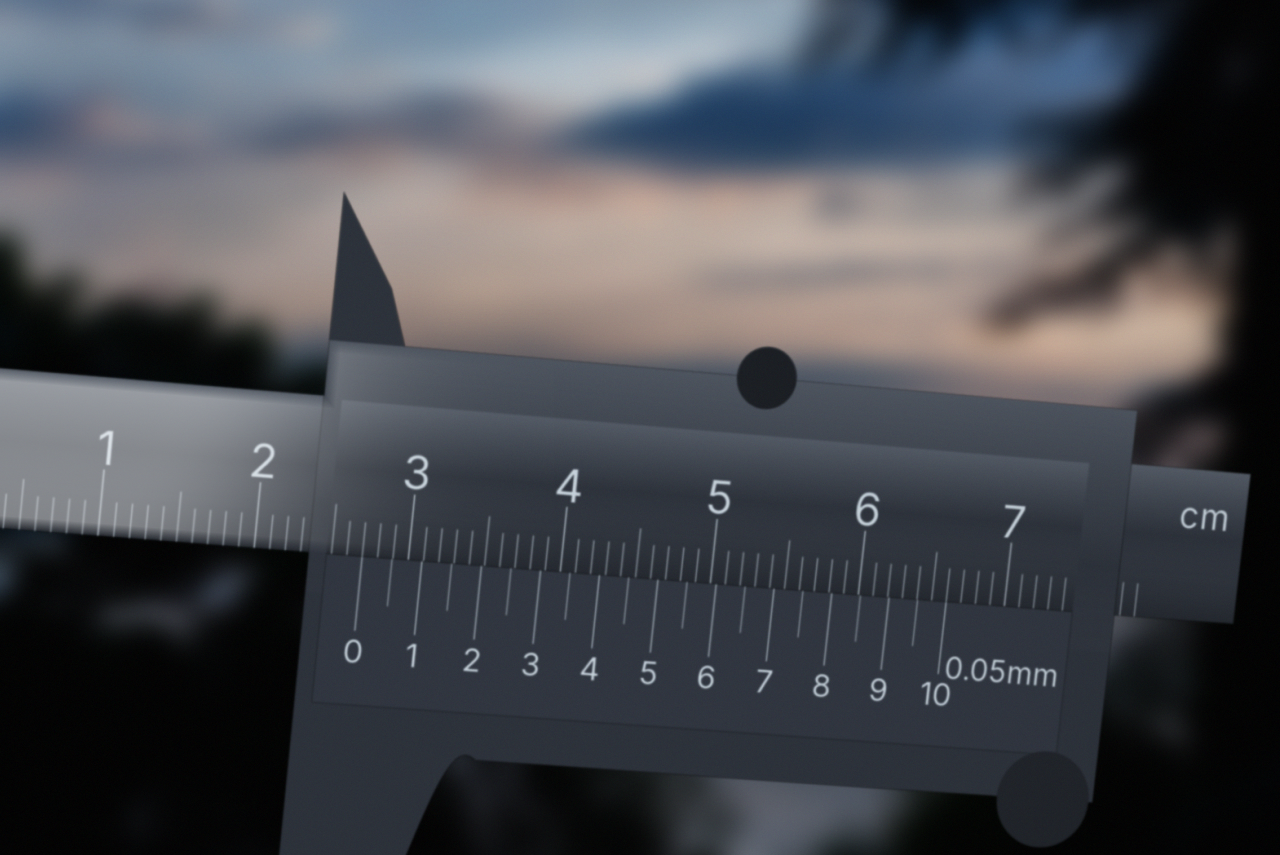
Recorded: 27.0 (mm)
